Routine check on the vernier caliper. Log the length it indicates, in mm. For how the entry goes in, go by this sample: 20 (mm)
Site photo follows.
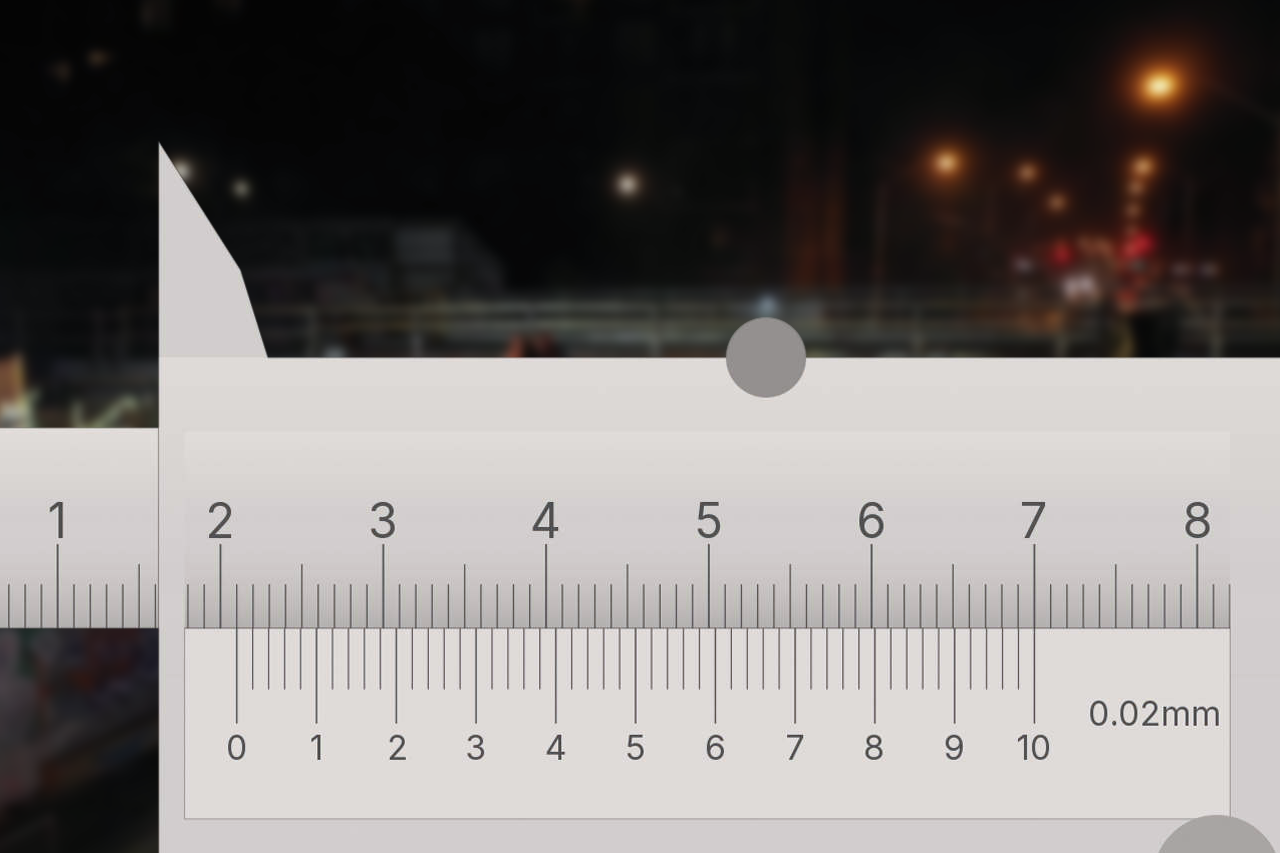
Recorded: 21.0 (mm)
